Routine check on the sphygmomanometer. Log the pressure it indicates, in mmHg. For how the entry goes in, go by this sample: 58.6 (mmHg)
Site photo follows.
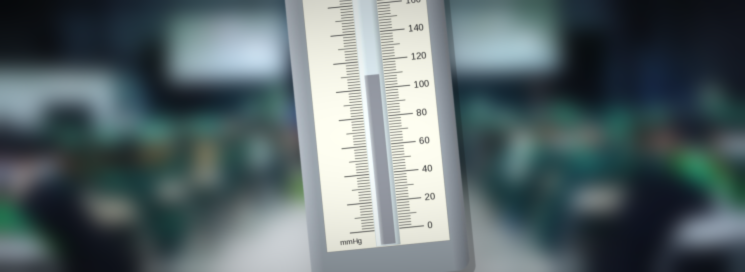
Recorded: 110 (mmHg)
